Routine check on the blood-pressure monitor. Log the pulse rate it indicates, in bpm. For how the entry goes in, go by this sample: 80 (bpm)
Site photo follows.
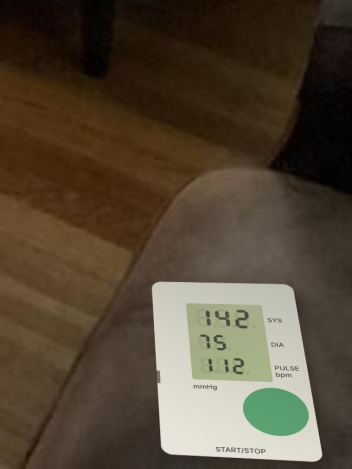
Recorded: 112 (bpm)
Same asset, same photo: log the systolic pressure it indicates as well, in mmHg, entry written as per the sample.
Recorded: 142 (mmHg)
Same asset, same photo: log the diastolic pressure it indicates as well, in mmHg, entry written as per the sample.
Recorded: 75 (mmHg)
